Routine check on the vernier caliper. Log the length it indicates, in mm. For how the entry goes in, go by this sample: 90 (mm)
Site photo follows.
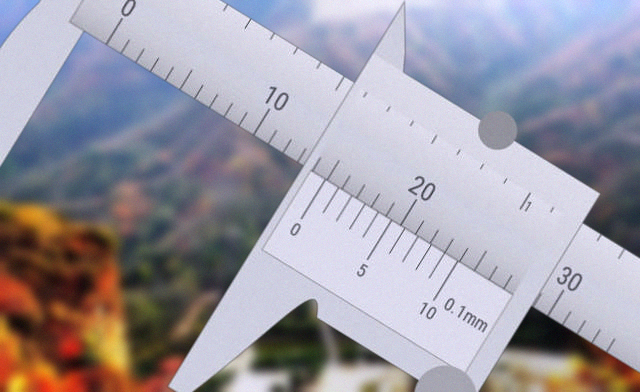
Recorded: 14.9 (mm)
